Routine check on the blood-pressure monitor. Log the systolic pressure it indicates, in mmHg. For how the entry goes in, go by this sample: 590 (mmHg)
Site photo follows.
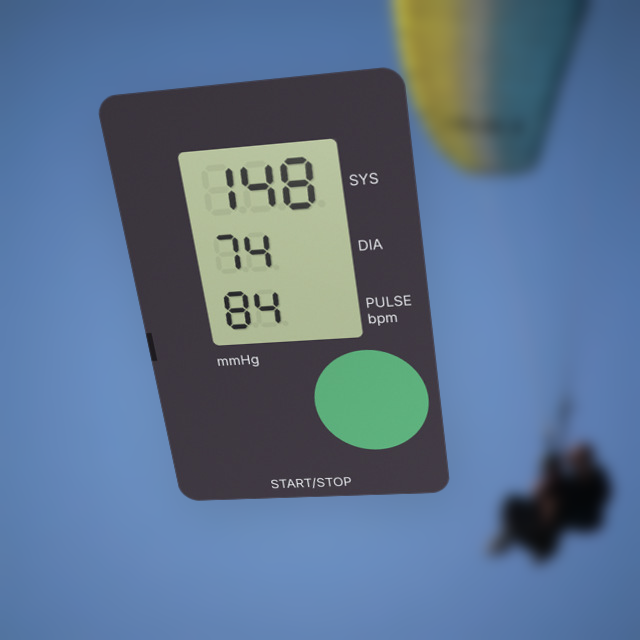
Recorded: 148 (mmHg)
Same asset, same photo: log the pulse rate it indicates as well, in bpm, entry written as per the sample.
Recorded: 84 (bpm)
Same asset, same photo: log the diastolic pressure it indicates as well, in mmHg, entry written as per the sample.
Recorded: 74 (mmHg)
